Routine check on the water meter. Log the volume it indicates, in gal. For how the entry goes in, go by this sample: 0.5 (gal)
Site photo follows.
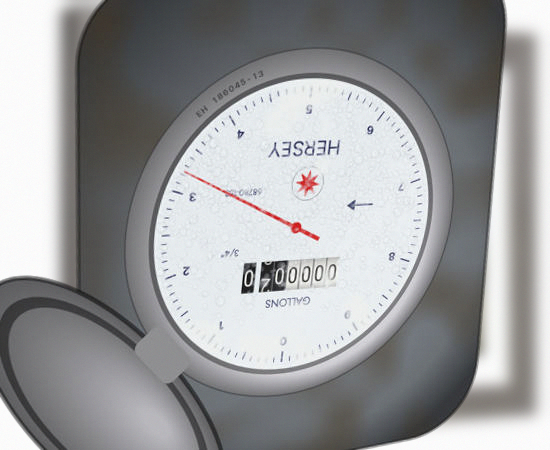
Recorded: 23.2 (gal)
